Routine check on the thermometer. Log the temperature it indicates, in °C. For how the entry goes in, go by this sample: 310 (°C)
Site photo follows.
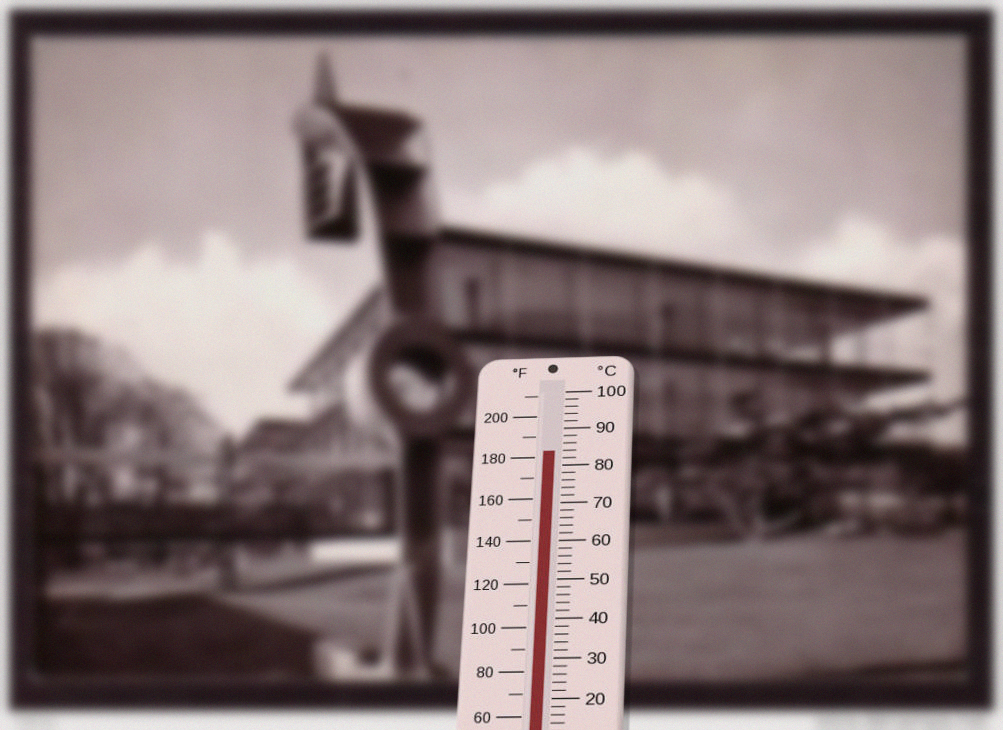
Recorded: 84 (°C)
